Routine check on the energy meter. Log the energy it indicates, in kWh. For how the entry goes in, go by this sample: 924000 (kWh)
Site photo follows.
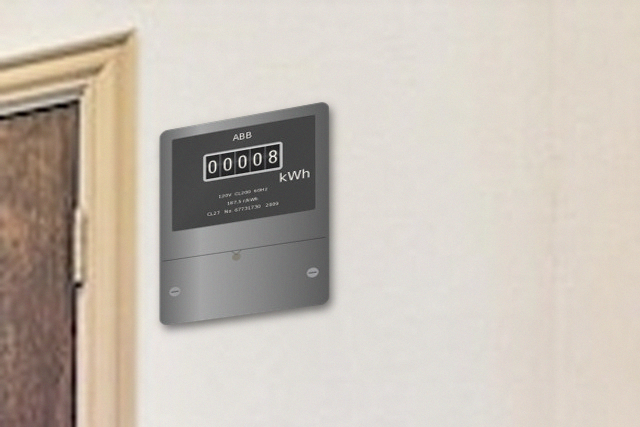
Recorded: 8 (kWh)
